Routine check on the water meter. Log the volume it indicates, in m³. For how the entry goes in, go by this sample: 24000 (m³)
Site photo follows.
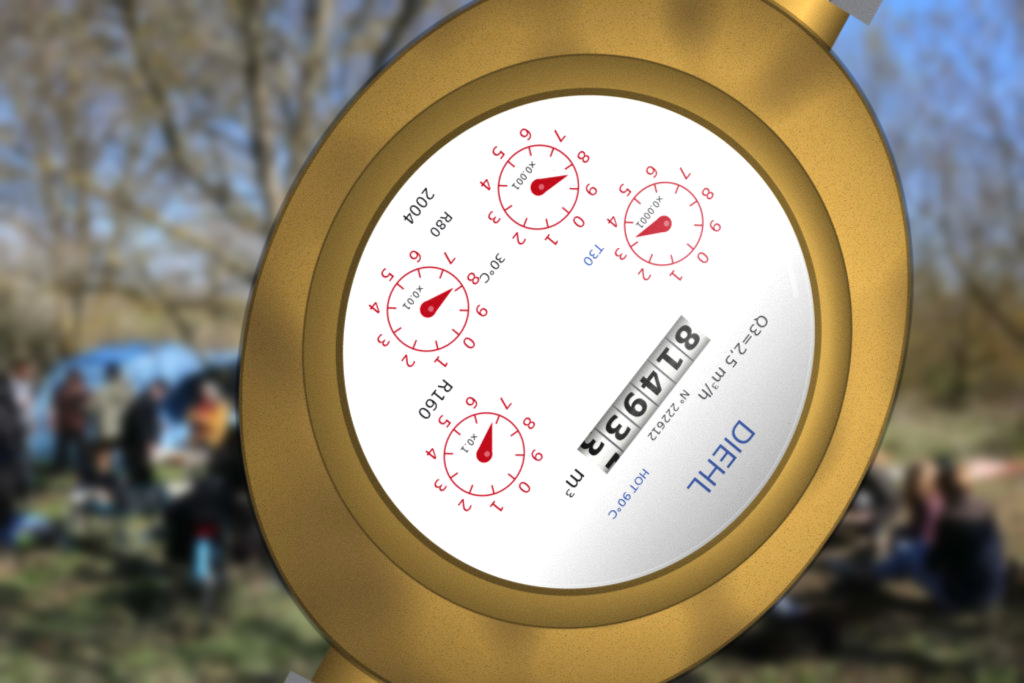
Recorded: 814932.6783 (m³)
